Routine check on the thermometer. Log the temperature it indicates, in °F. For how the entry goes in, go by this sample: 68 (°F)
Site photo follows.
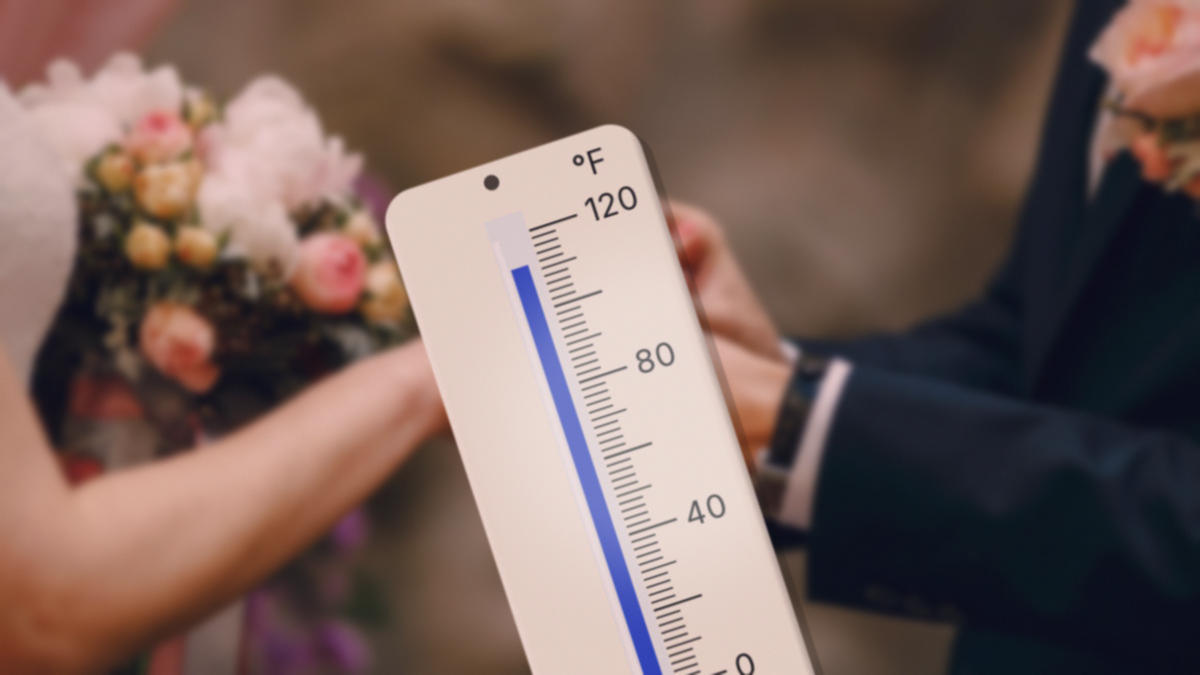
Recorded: 112 (°F)
